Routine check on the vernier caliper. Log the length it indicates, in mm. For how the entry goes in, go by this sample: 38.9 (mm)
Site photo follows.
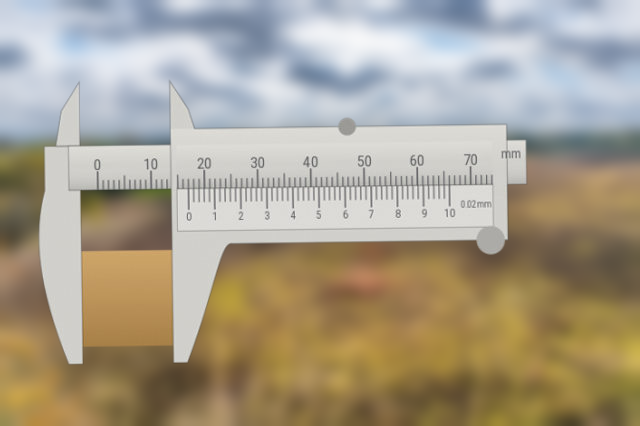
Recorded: 17.0 (mm)
